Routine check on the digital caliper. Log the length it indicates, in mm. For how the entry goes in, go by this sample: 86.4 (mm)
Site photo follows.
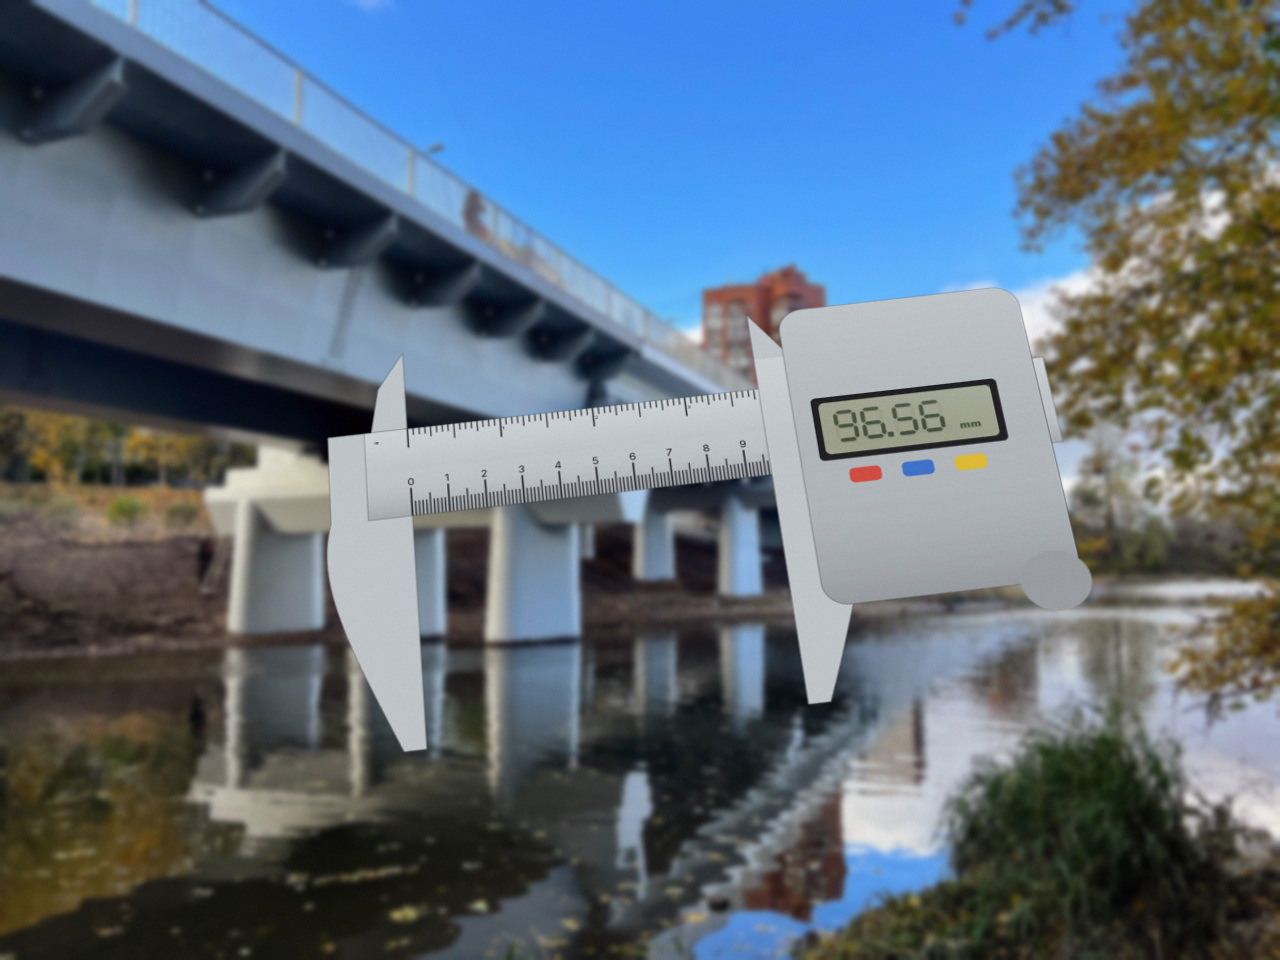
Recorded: 96.56 (mm)
